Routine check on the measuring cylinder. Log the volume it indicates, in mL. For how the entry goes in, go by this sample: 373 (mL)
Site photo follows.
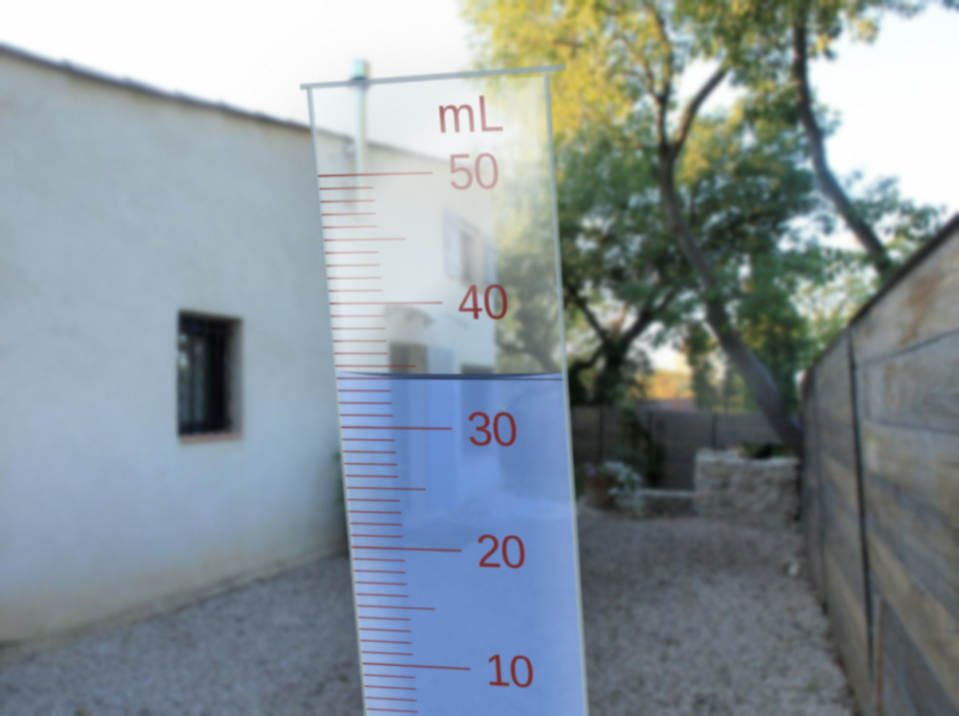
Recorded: 34 (mL)
